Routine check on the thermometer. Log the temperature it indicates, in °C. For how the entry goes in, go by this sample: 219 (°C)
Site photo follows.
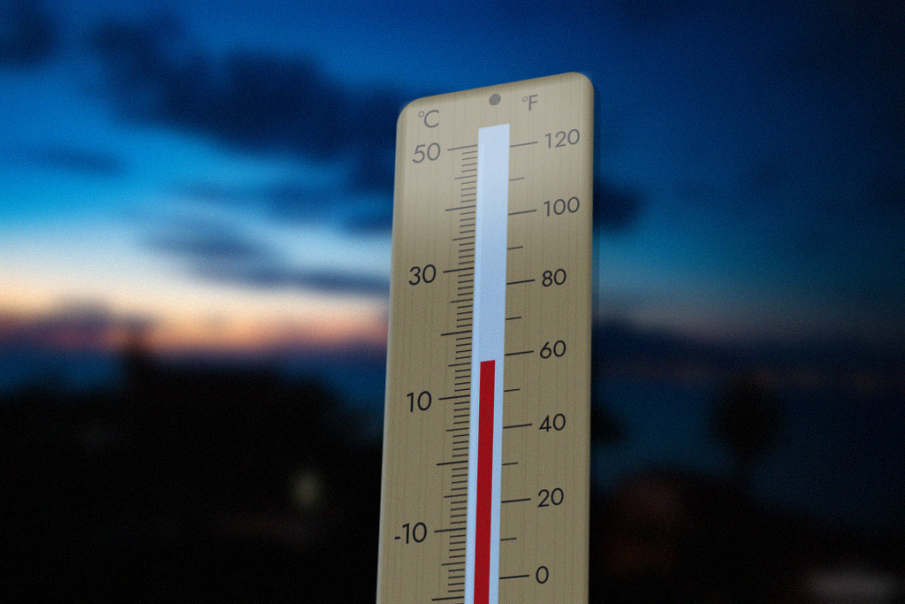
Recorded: 15 (°C)
